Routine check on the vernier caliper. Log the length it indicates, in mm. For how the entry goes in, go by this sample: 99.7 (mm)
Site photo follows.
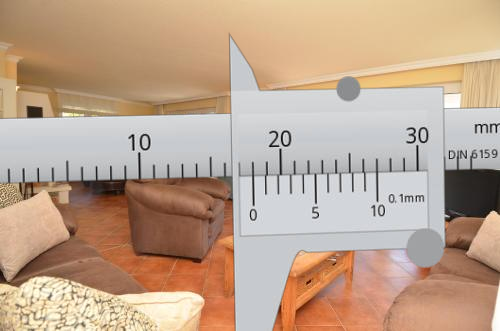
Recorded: 18.0 (mm)
